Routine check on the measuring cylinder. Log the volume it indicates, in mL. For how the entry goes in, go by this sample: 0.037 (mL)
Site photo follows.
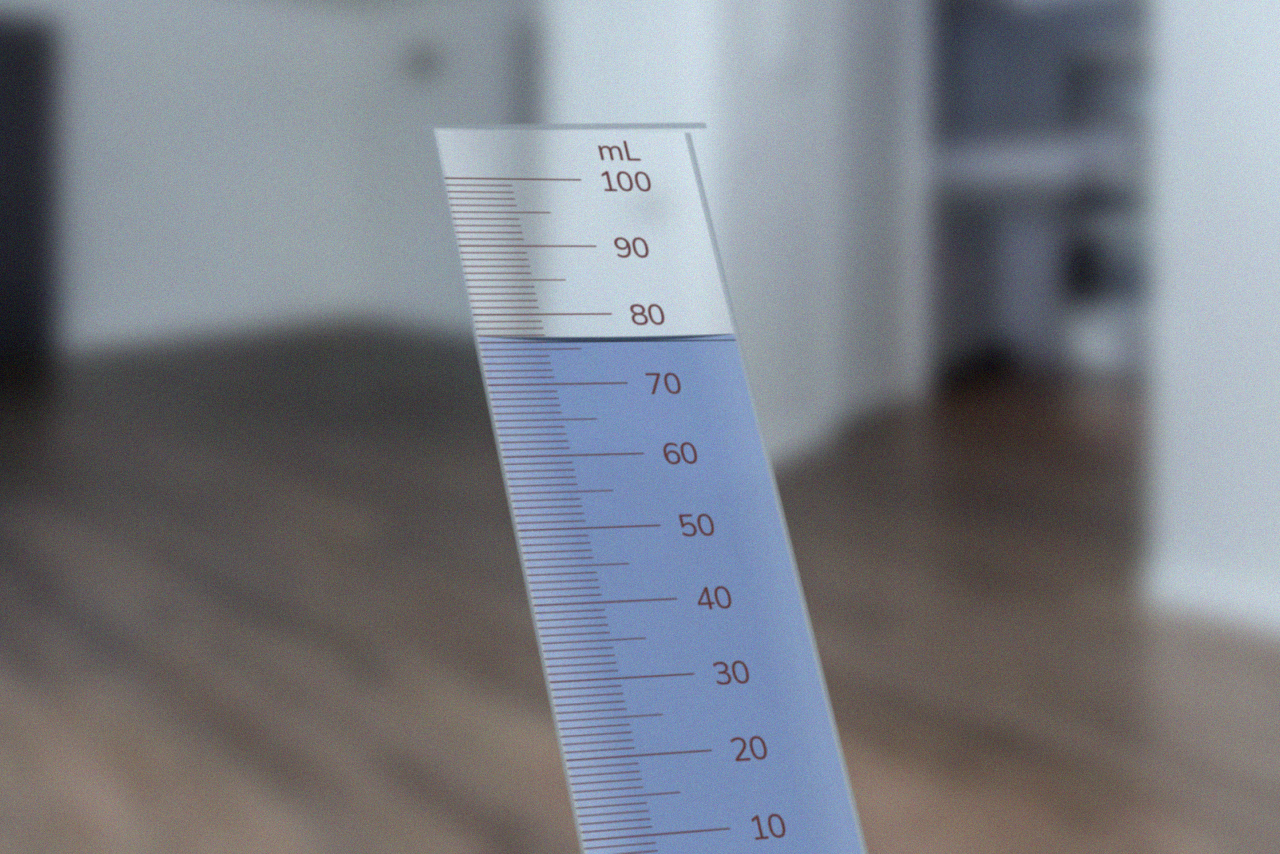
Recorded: 76 (mL)
